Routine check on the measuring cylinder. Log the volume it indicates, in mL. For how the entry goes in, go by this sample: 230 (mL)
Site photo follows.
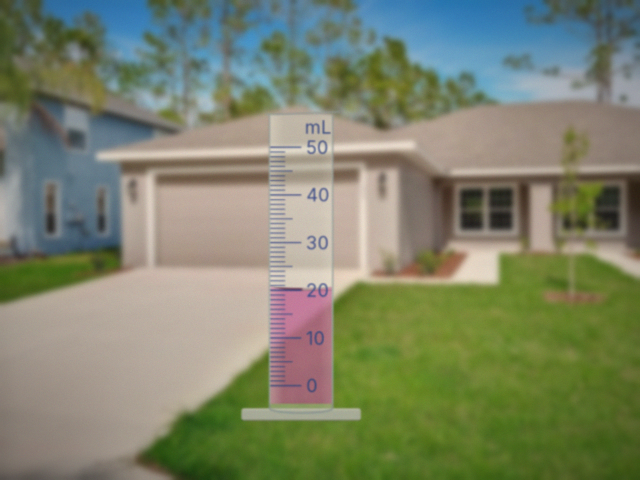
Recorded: 20 (mL)
